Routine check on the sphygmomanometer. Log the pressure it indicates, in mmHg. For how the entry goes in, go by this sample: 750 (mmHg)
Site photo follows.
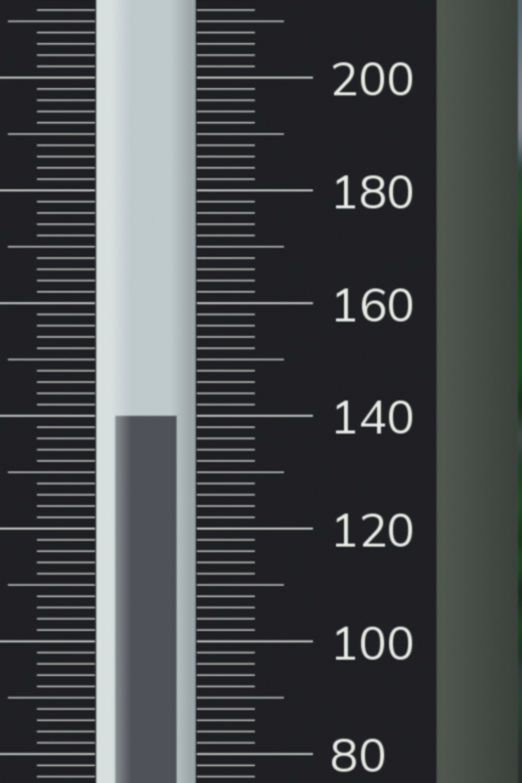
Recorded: 140 (mmHg)
